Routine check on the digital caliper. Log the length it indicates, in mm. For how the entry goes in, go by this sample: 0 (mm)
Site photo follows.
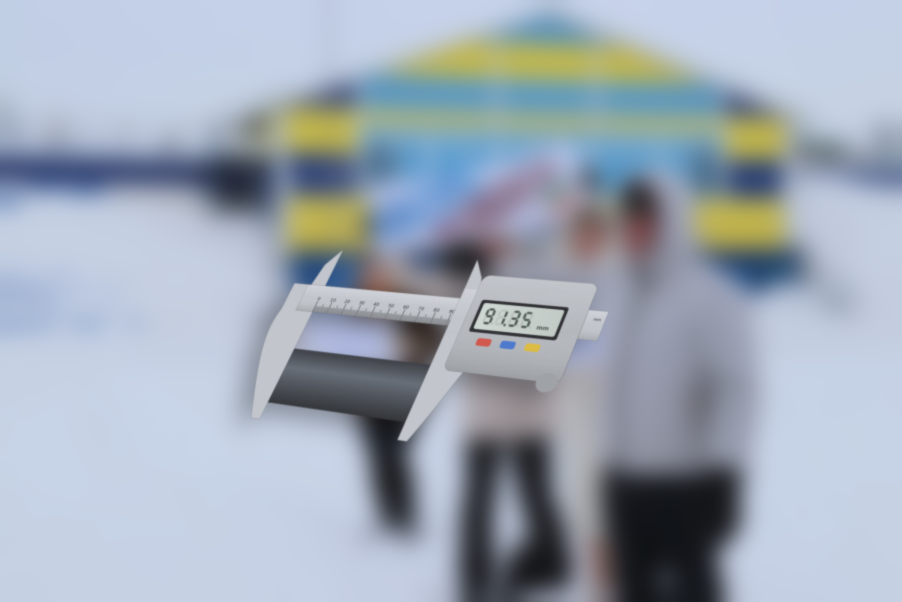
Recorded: 91.35 (mm)
